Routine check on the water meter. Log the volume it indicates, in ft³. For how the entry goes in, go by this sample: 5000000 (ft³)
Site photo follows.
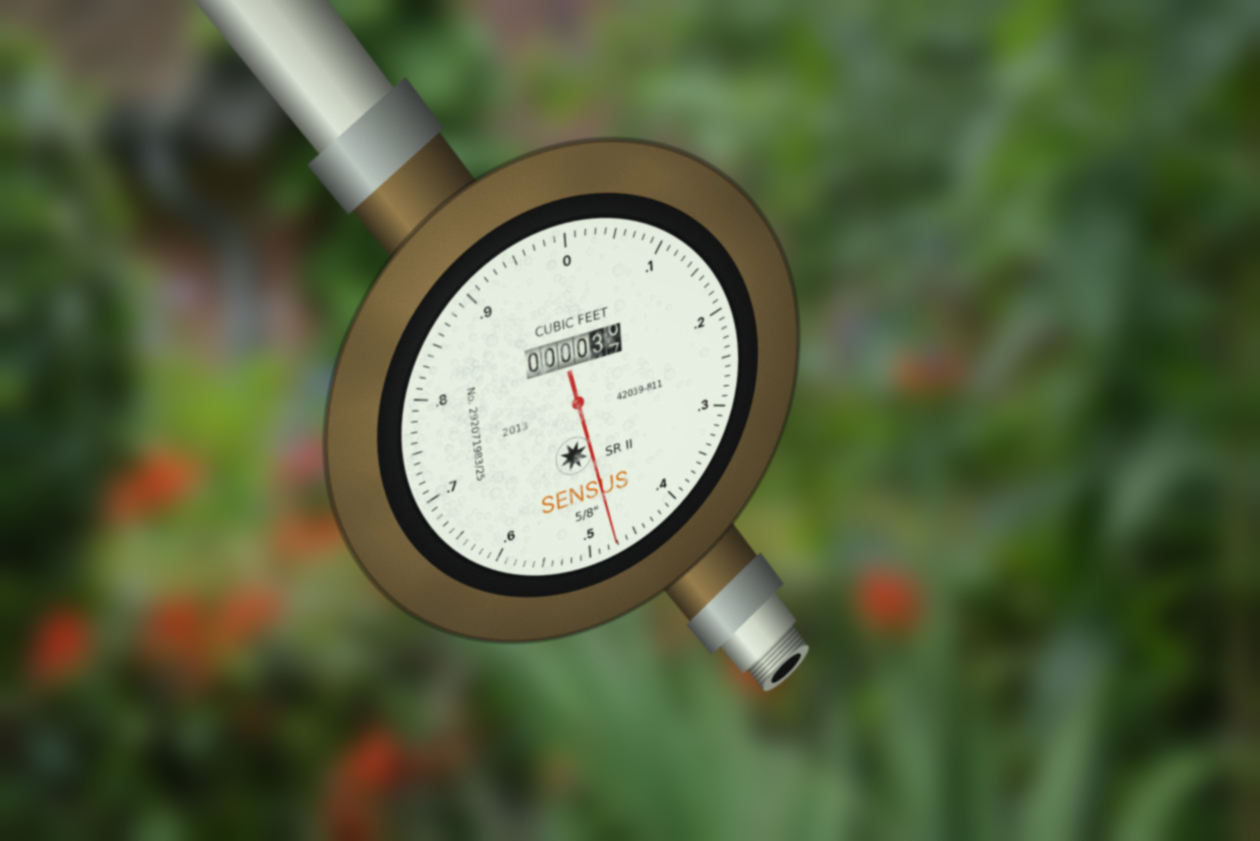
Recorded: 36.47 (ft³)
